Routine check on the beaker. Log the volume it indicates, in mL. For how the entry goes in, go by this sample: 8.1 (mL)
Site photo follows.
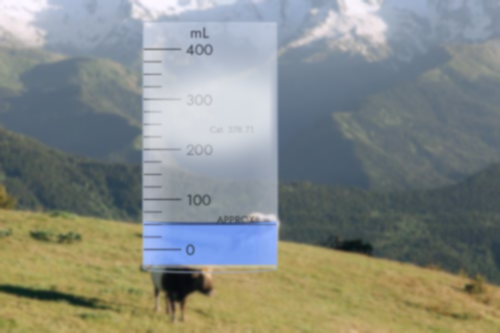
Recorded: 50 (mL)
